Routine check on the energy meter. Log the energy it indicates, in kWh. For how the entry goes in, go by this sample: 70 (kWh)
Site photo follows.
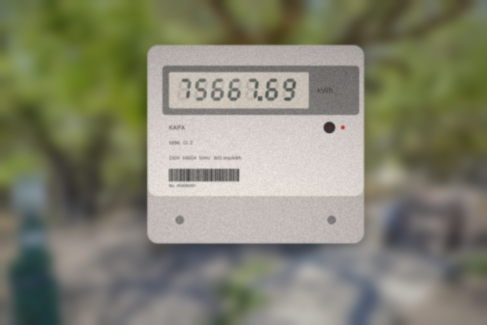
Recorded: 75667.69 (kWh)
